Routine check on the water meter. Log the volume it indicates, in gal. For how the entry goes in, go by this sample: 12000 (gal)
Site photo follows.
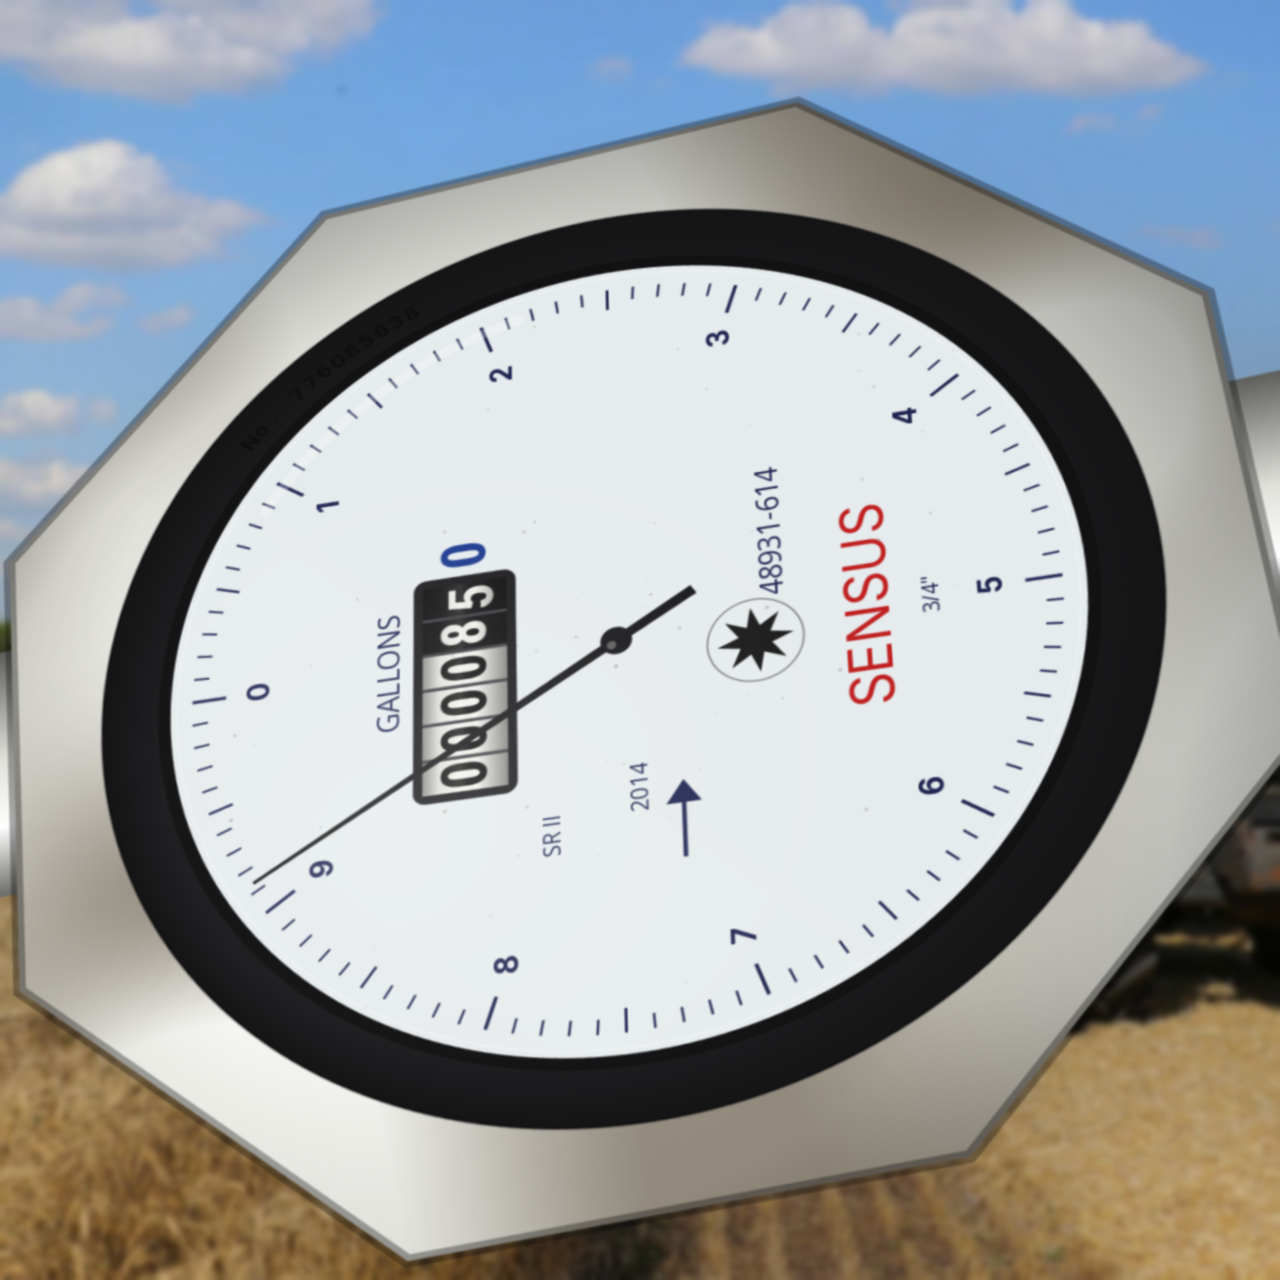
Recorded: 849.1 (gal)
